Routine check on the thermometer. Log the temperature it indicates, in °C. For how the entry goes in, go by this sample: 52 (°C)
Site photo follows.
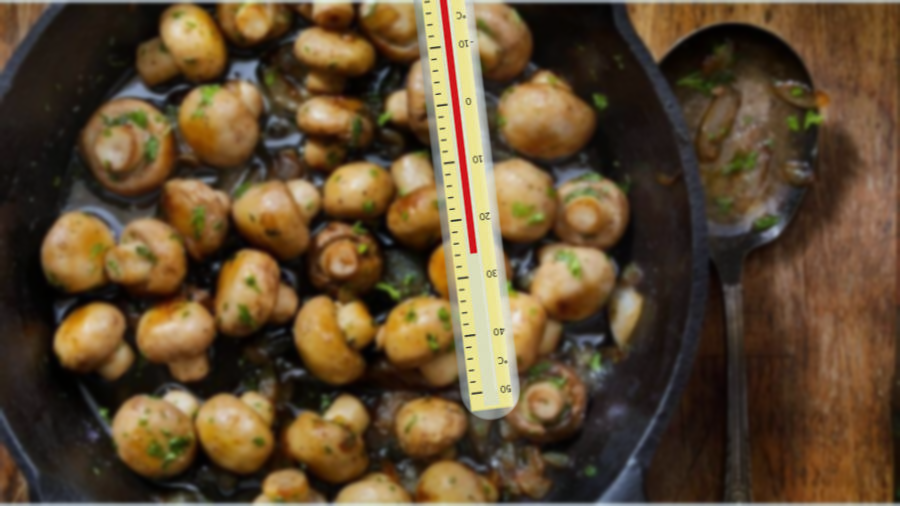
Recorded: 26 (°C)
